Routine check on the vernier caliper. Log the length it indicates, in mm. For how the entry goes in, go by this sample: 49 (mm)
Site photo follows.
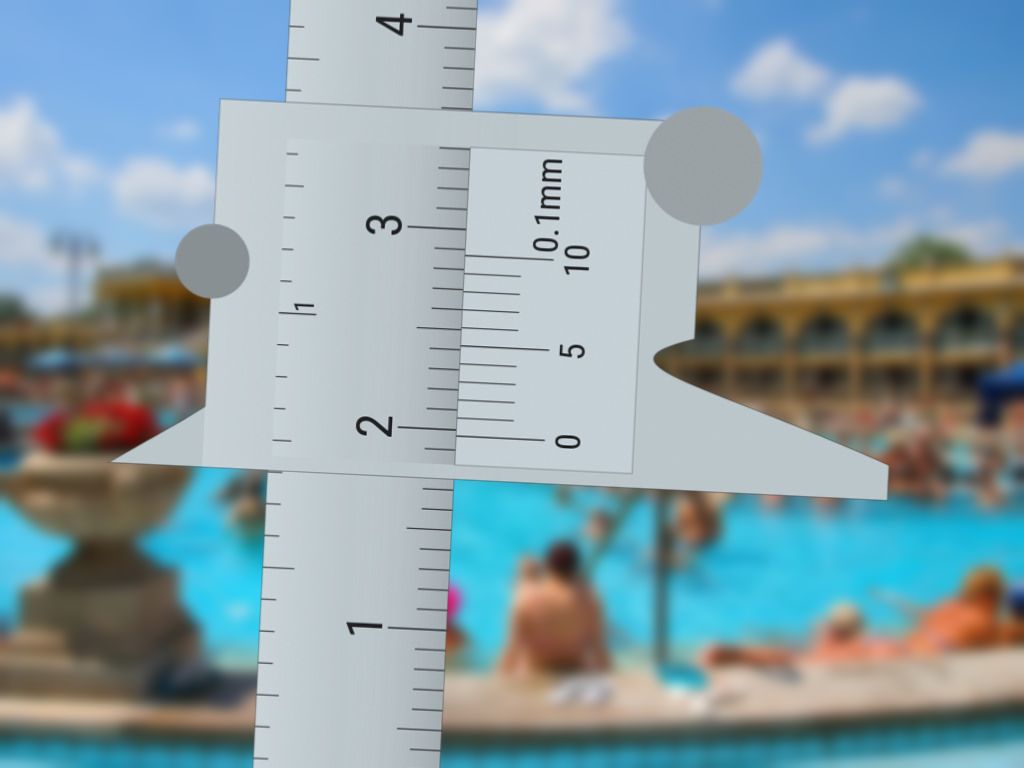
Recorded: 19.7 (mm)
